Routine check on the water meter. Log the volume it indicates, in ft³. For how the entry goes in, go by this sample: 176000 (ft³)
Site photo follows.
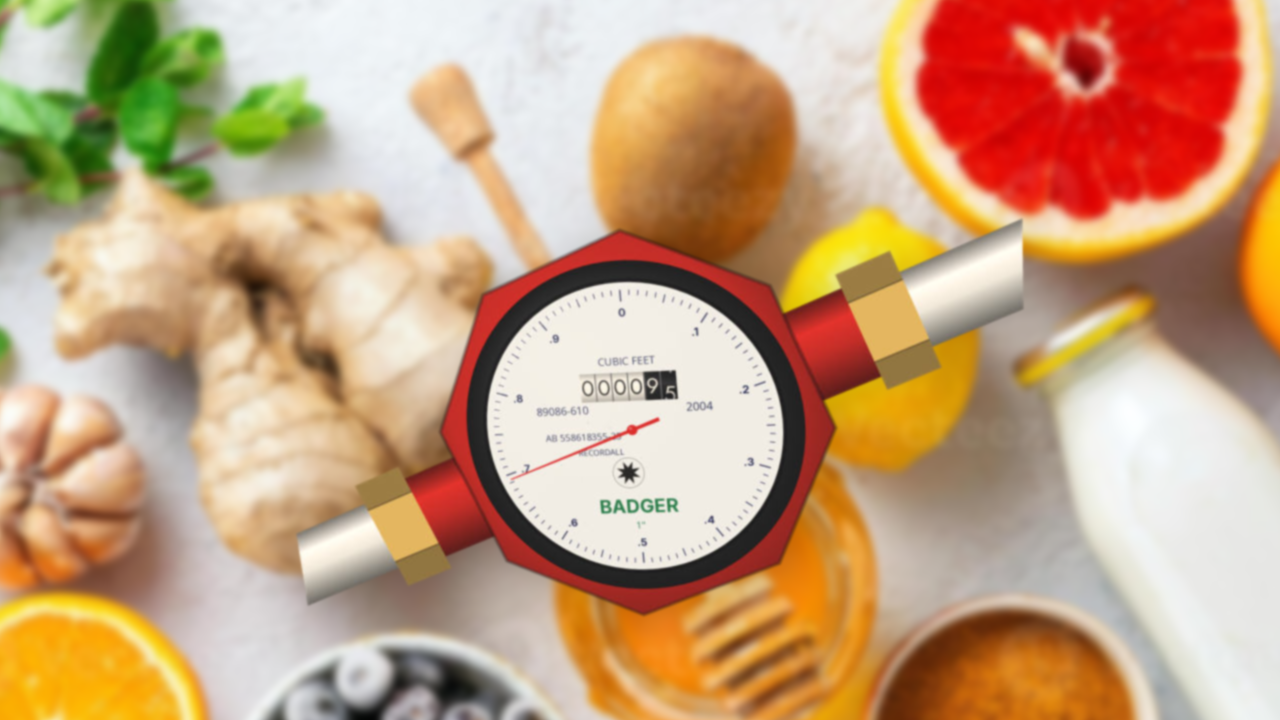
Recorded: 94.69 (ft³)
